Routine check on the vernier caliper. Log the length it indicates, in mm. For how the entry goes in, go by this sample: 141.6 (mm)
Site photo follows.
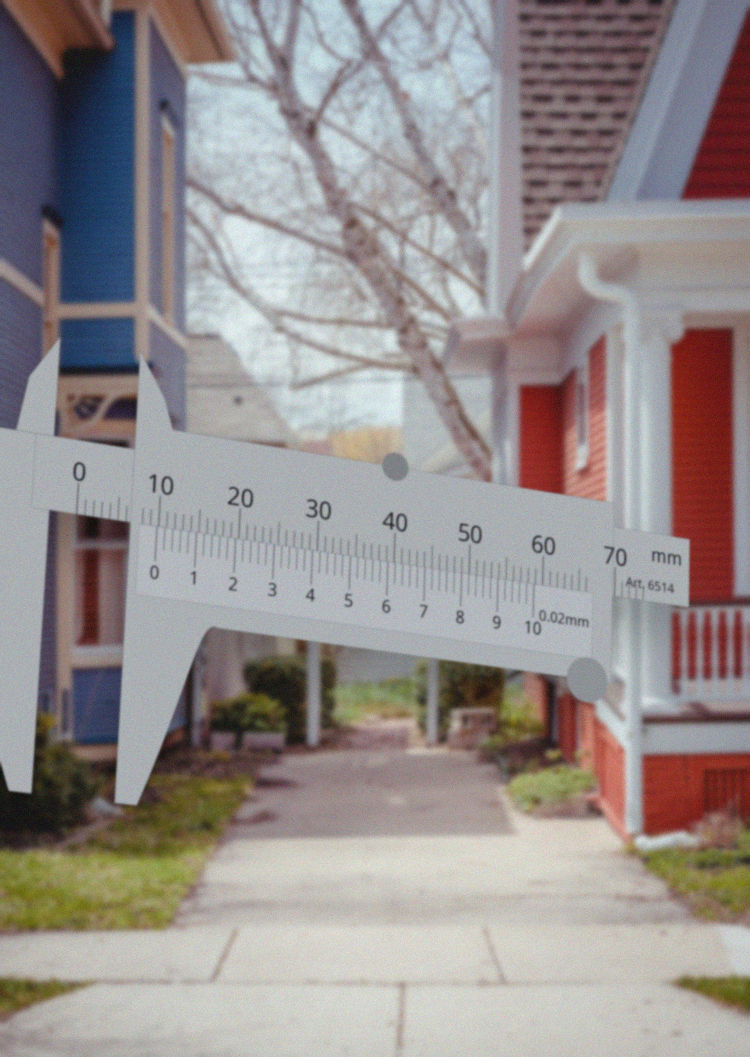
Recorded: 9.8 (mm)
